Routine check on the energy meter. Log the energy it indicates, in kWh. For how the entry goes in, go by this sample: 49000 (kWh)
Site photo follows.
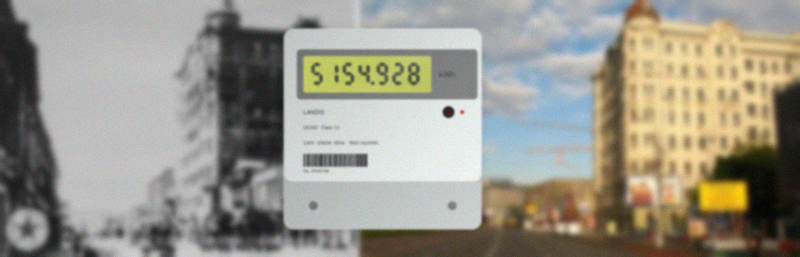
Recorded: 5154.928 (kWh)
